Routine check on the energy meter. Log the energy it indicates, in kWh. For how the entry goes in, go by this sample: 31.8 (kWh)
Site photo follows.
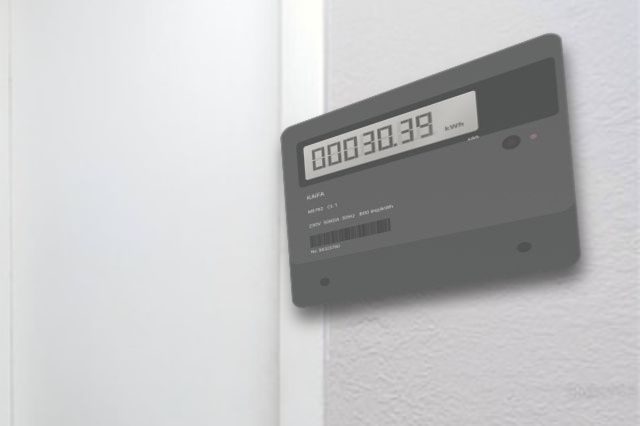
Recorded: 30.39 (kWh)
